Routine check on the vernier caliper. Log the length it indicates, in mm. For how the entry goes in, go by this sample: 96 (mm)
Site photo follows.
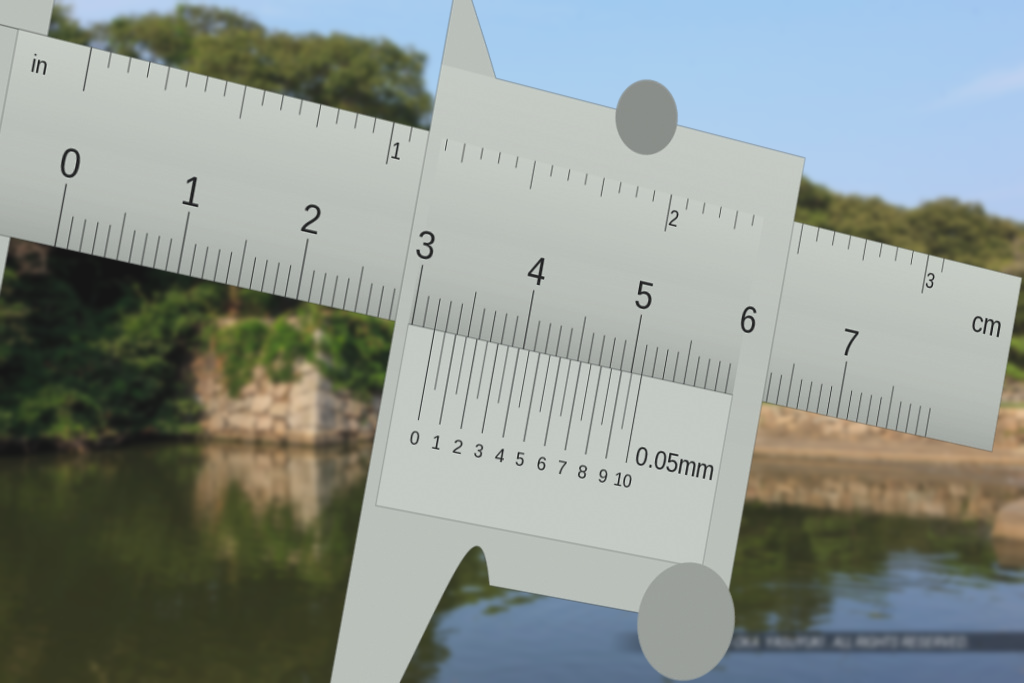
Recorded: 32.0 (mm)
